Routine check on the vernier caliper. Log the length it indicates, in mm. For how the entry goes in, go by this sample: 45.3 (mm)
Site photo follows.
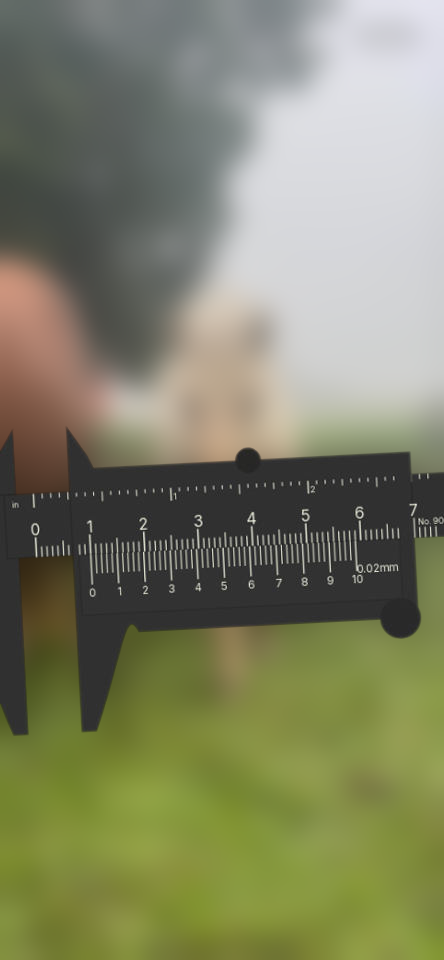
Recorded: 10.0 (mm)
